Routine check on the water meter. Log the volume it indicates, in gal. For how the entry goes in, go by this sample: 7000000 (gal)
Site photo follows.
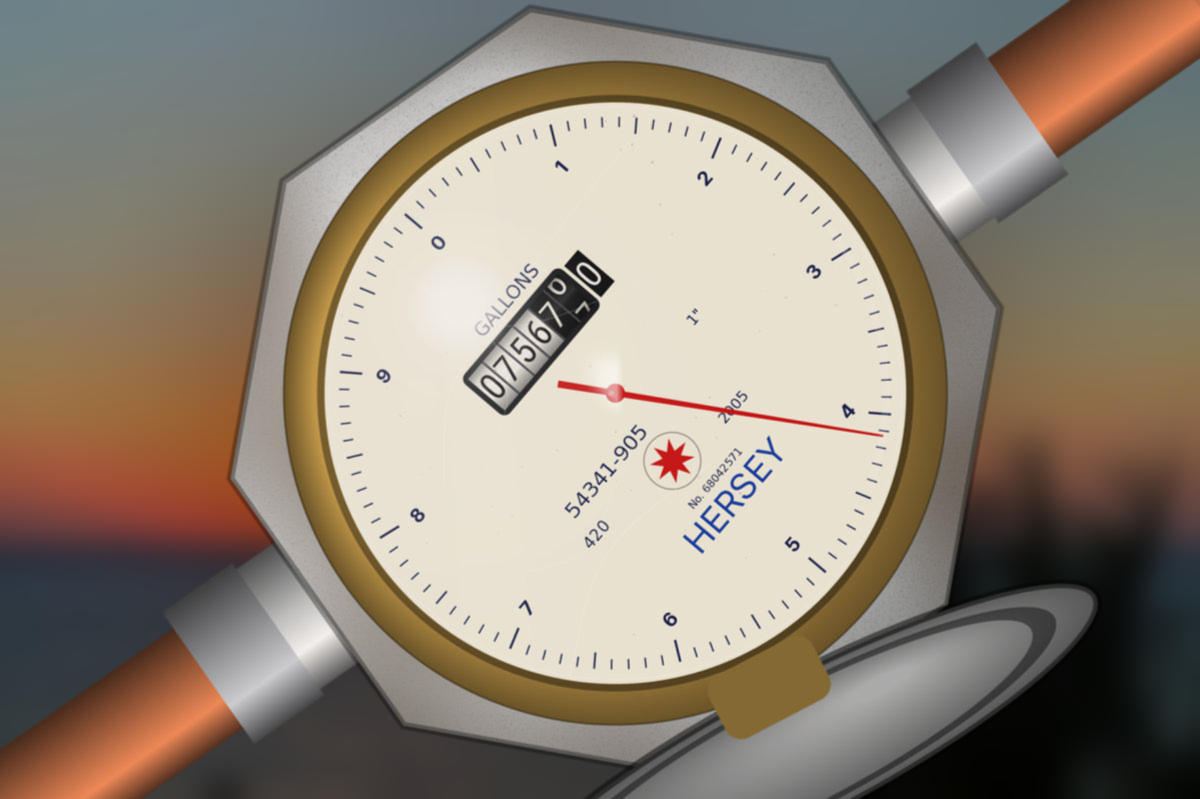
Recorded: 756764.1 (gal)
